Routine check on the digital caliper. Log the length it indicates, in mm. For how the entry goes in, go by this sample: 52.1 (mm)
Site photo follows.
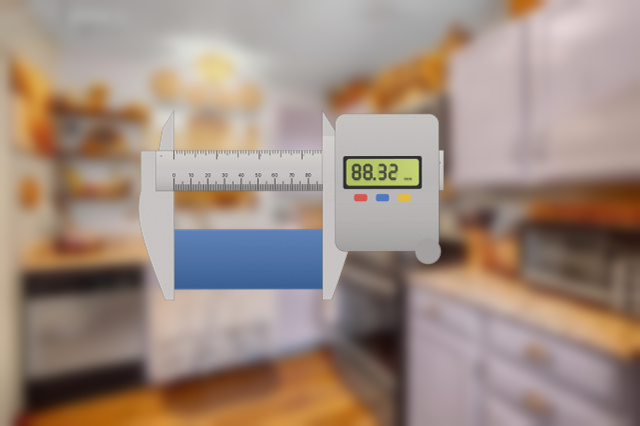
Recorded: 88.32 (mm)
